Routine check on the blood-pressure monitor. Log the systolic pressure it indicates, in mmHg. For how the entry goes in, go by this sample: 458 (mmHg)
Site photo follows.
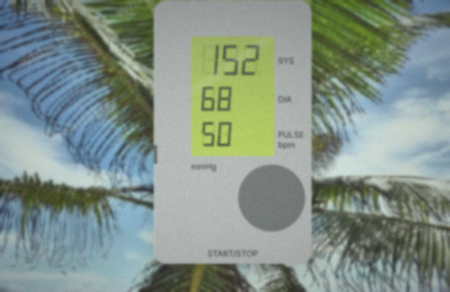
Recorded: 152 (mmHg)
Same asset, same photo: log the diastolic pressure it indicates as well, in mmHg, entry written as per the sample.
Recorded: 68 (mmHg)
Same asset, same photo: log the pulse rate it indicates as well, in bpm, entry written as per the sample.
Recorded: 50 (bpm)
